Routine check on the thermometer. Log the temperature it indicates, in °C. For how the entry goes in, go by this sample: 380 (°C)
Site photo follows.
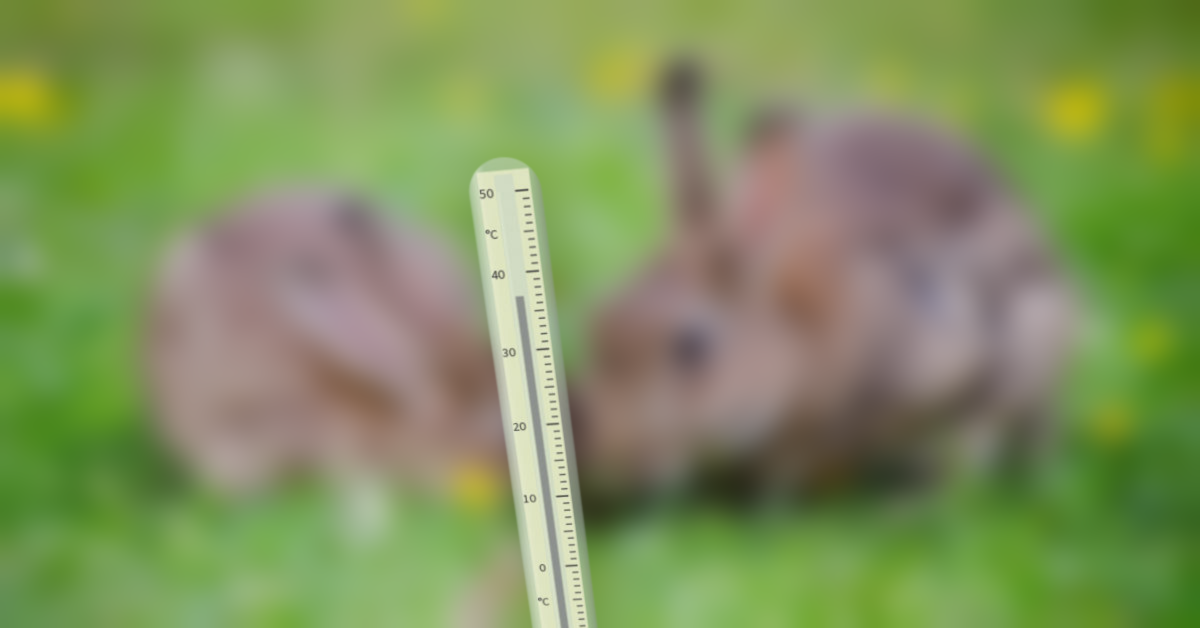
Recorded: 37 (°C)
